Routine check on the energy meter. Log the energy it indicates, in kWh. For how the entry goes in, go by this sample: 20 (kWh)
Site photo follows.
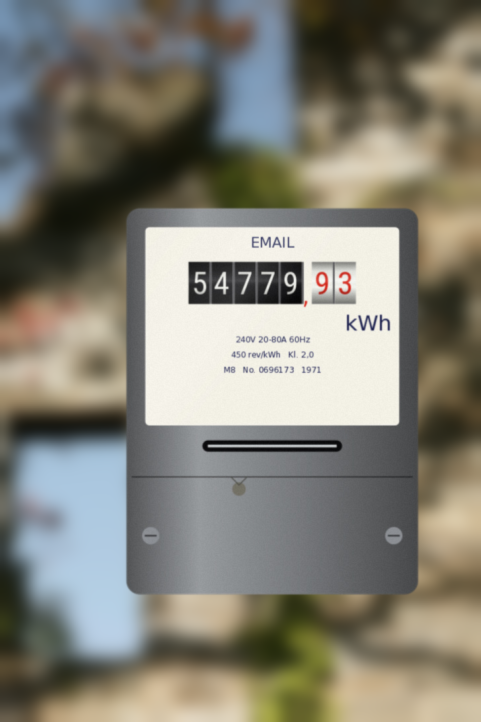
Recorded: 54779.93 (kWh)
